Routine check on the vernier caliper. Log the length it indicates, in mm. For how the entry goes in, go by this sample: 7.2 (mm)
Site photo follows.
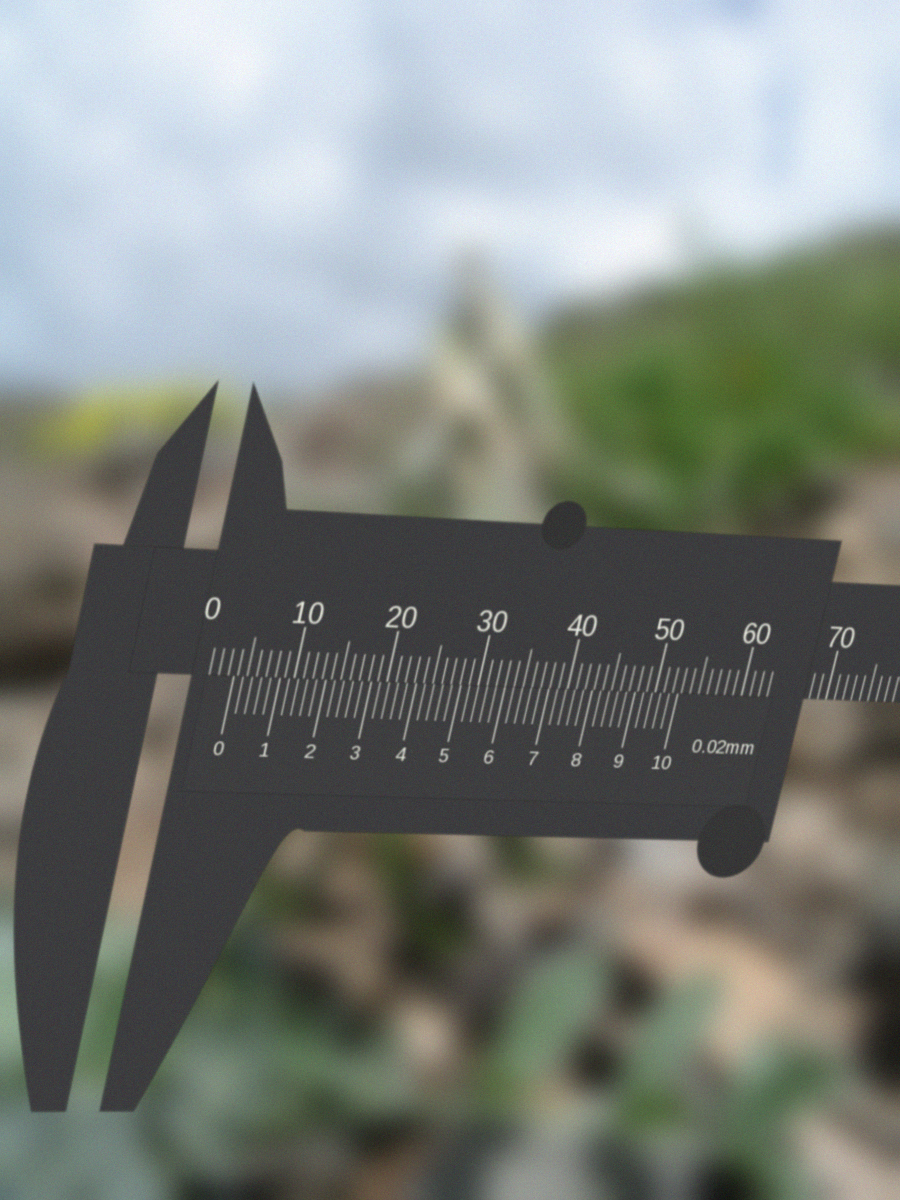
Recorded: 3.6 (mm)
